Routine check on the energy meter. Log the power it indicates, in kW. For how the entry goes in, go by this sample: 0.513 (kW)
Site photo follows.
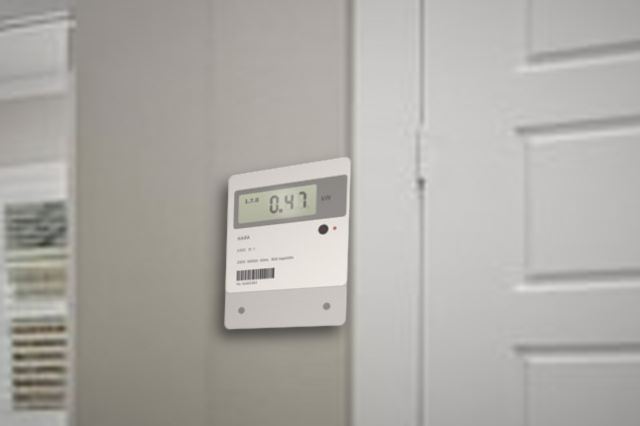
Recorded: 0.47 (kW)
